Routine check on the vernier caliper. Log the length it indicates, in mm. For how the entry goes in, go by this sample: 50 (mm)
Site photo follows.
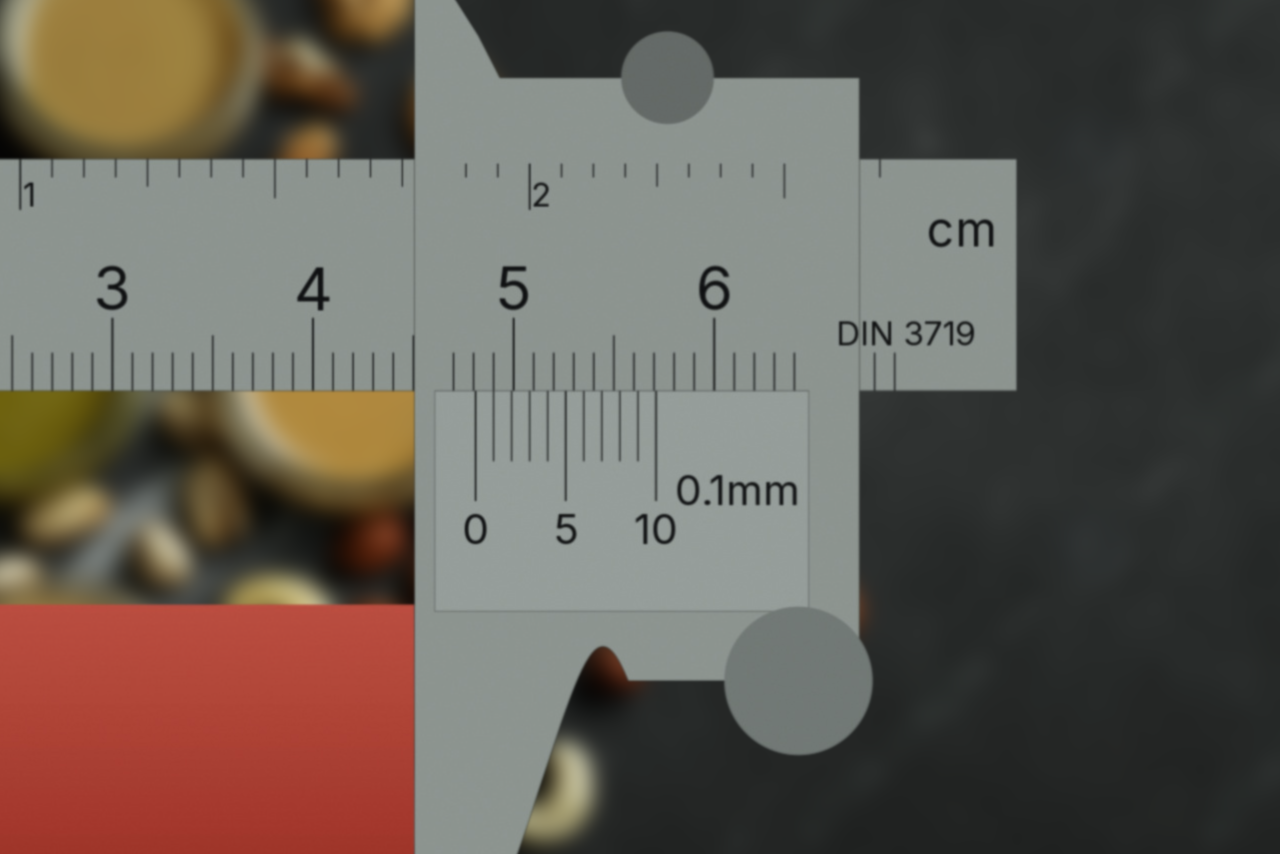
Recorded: 48.1 (mm)
